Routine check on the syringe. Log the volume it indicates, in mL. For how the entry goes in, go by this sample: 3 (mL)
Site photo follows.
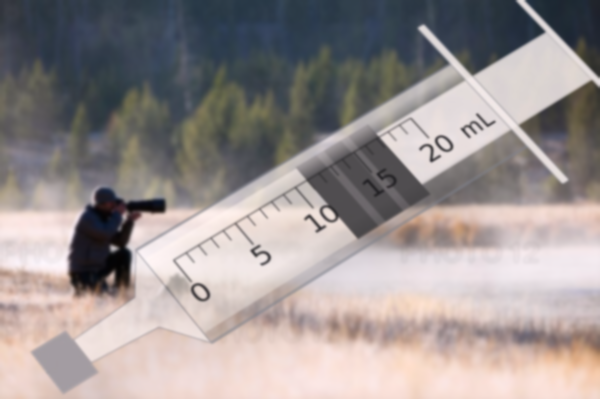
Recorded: 11 (mL)
